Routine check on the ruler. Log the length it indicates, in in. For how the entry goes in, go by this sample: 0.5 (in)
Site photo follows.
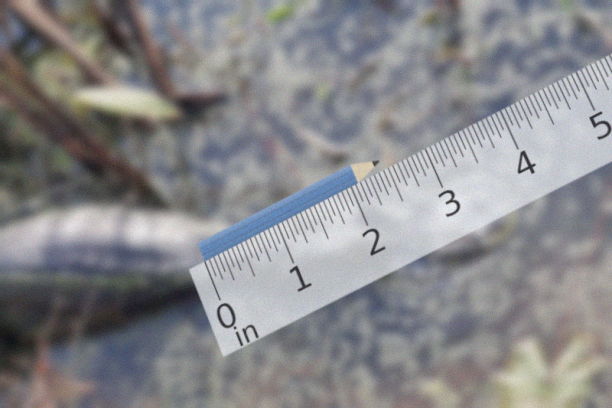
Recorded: 2.4375 (in)
